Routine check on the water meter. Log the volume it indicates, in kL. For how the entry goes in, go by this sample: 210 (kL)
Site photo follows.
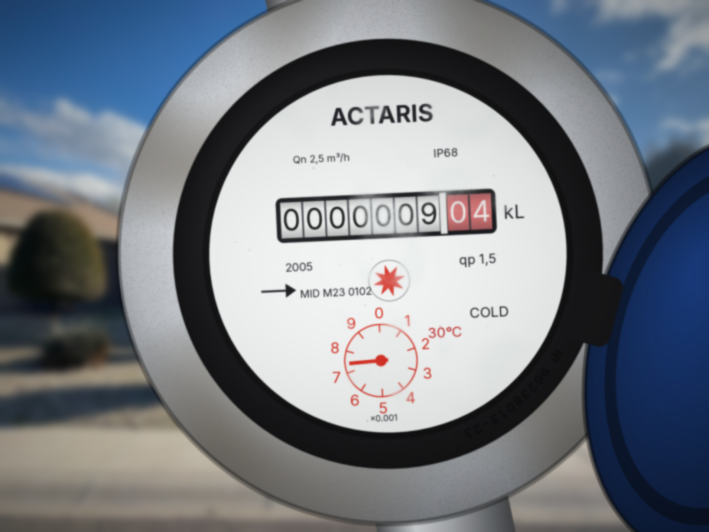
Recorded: 9.047 (kL)
